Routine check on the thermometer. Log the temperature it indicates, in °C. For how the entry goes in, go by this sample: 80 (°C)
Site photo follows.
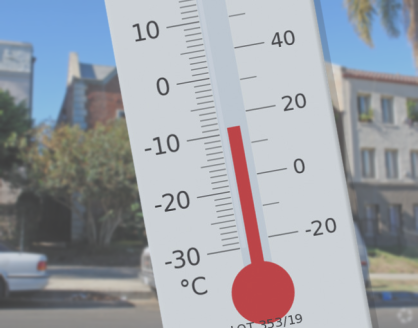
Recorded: -9 (°C)
